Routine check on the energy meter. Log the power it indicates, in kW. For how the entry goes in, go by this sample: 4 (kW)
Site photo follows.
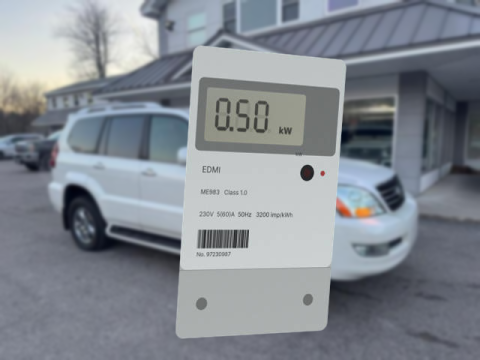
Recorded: 0.50 (kW)
